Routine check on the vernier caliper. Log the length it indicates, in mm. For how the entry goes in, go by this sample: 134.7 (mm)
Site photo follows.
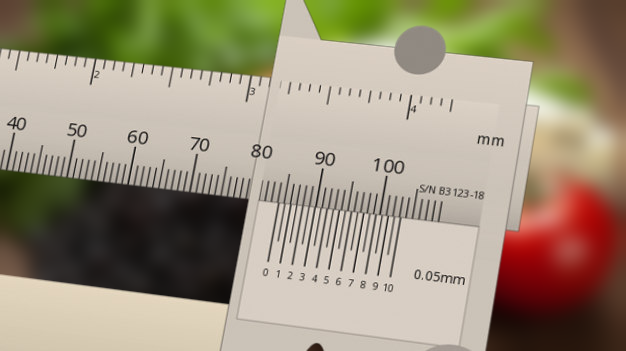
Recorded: 84.2 (mm)
